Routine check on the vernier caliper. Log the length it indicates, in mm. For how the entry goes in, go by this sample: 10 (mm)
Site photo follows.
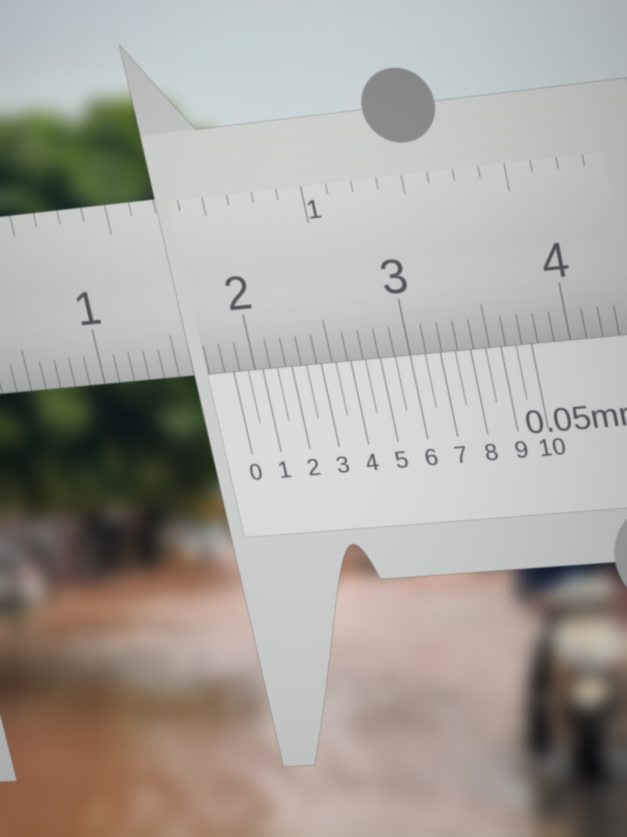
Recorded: 18.6 (mm)
